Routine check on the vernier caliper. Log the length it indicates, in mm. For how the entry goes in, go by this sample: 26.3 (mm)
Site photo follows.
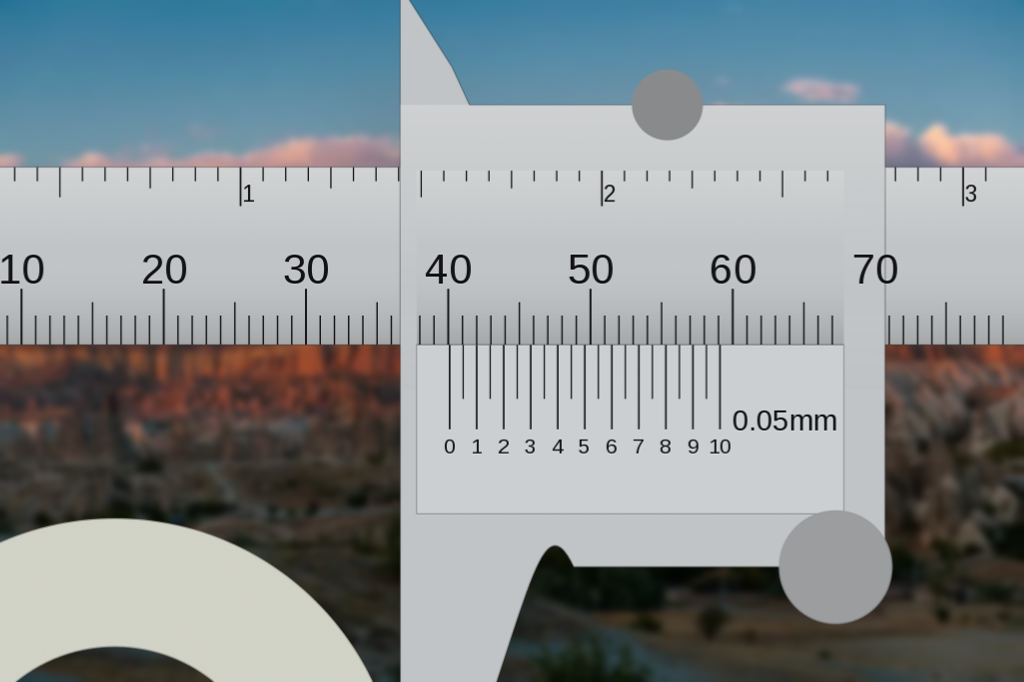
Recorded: 40.1 (mm)
